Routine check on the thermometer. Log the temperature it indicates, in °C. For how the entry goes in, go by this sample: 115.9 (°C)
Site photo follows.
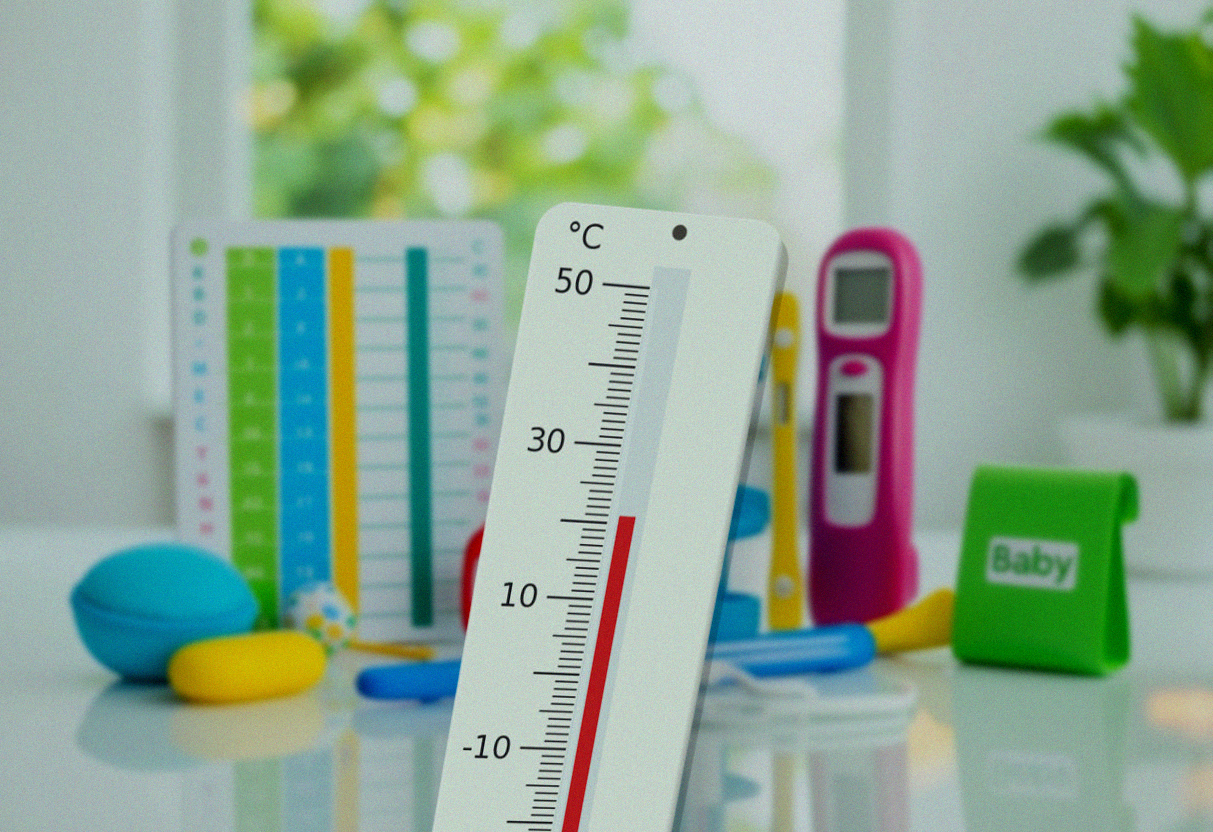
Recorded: 21 (°C)
